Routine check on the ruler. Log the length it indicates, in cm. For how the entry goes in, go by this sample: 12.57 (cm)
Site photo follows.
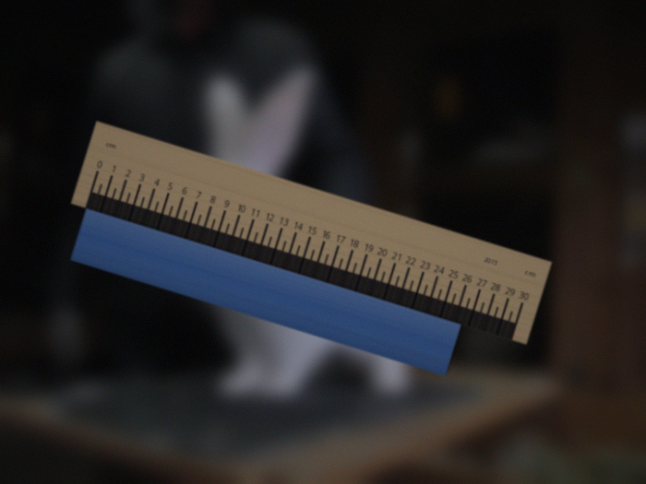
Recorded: 26.5 (cm)
